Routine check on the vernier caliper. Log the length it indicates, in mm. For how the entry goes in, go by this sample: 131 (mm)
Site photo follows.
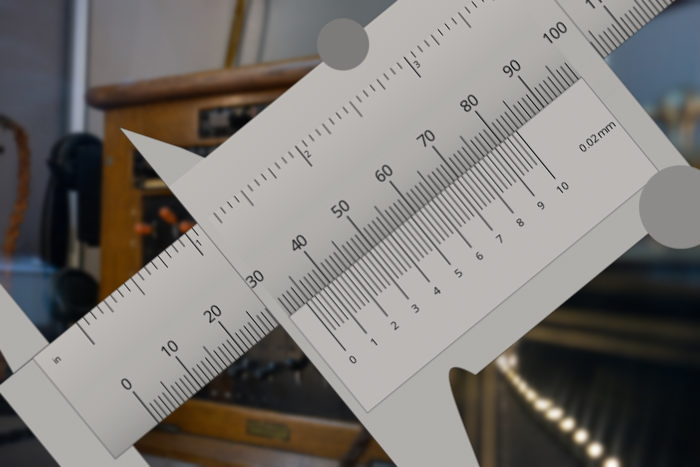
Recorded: 34.4 (mm)
